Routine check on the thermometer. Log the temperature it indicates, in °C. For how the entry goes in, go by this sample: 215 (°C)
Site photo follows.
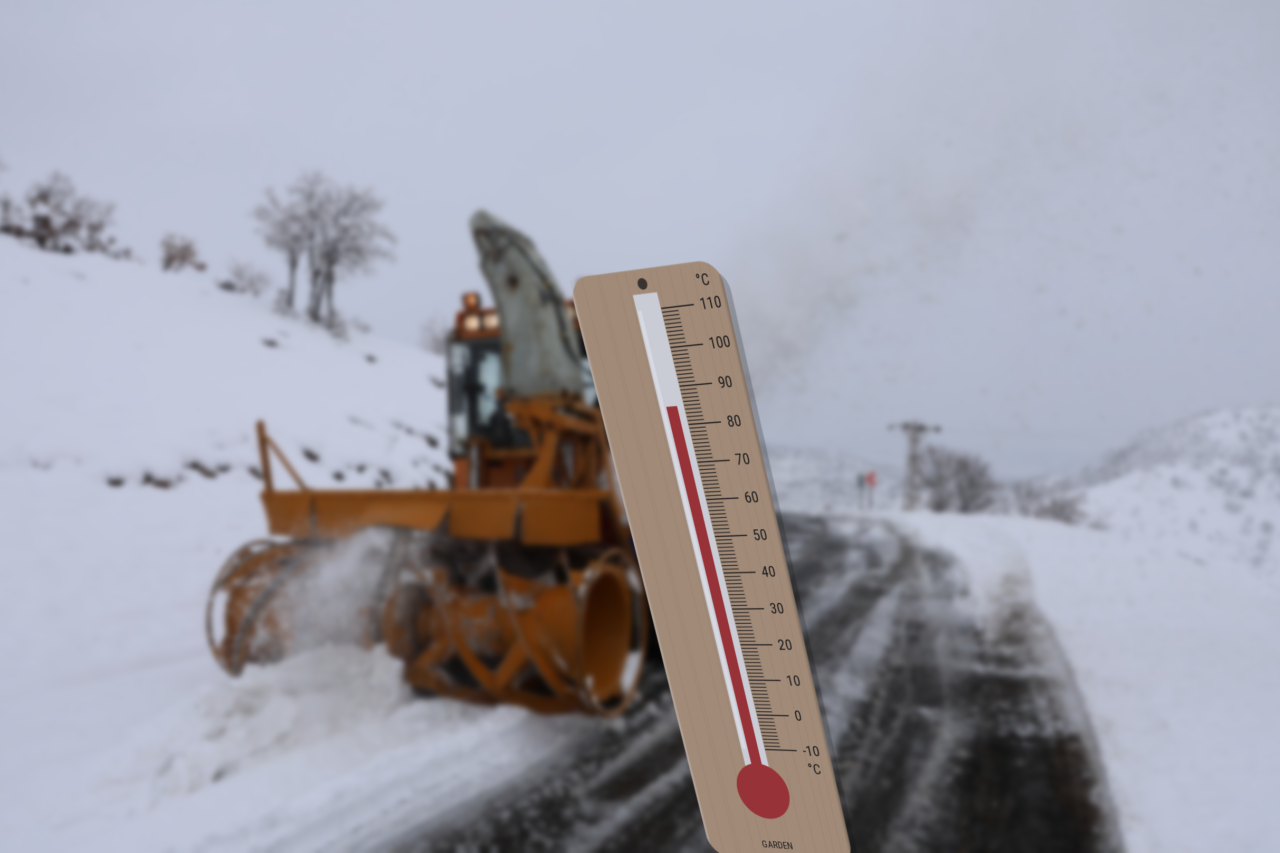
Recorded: 85 (°C)
